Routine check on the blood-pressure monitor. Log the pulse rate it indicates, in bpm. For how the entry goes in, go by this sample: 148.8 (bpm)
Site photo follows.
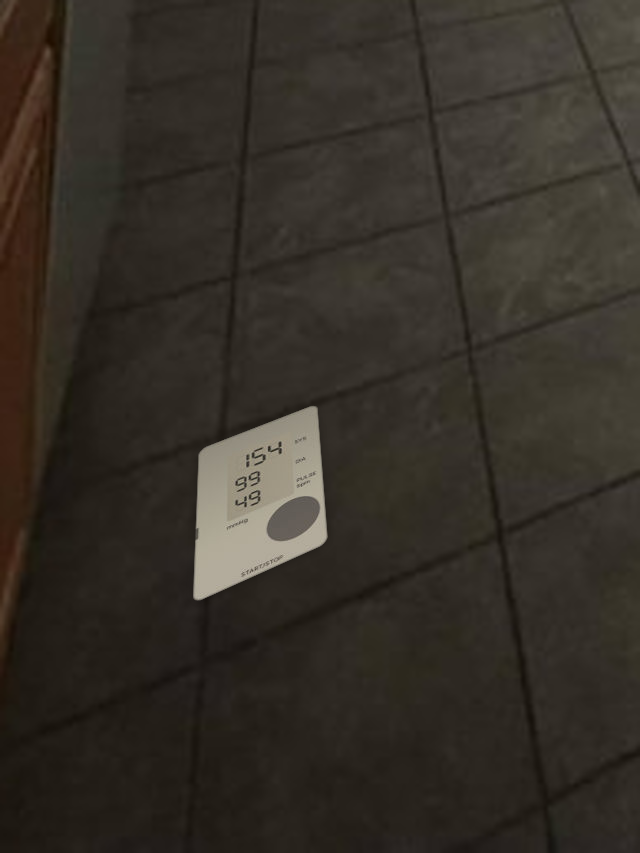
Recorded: 49 (bpm)
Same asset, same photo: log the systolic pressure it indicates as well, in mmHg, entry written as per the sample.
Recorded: 154 (mmHg)
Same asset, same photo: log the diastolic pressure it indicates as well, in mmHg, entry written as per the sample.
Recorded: 99 (mmHg)
